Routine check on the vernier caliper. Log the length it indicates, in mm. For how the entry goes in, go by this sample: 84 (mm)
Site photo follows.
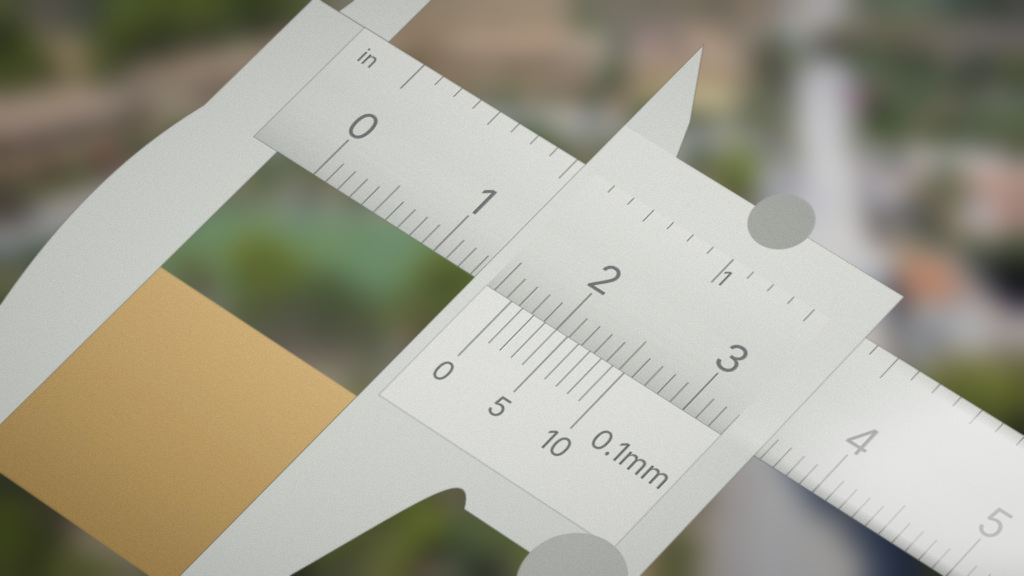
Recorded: 16.4 (mm)
